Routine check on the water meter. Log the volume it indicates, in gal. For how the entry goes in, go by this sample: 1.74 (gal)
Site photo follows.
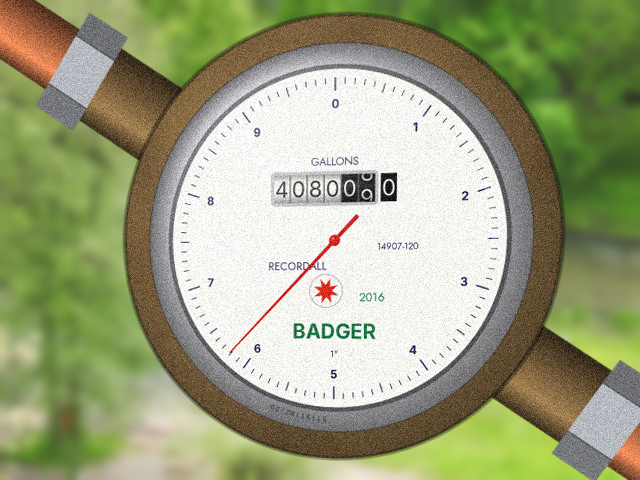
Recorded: 4080086.2 (gal)
